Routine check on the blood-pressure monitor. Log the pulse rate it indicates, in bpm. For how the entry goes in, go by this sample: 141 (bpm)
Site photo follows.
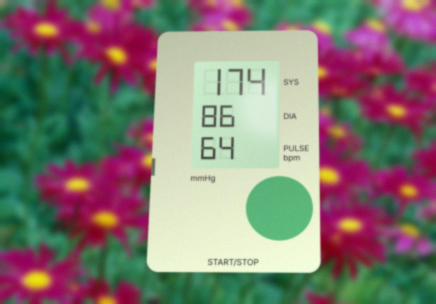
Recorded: 64 (bpm)
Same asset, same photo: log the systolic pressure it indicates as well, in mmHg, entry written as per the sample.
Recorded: 174 (mmHg)
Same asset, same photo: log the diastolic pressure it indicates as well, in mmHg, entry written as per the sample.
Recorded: 86 (mmHg)
